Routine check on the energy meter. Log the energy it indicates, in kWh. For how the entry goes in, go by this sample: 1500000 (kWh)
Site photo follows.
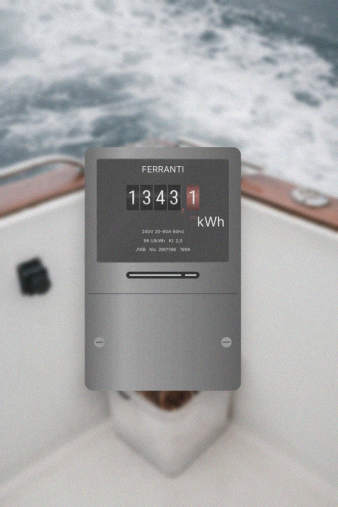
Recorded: 1343.1 (kWh)
